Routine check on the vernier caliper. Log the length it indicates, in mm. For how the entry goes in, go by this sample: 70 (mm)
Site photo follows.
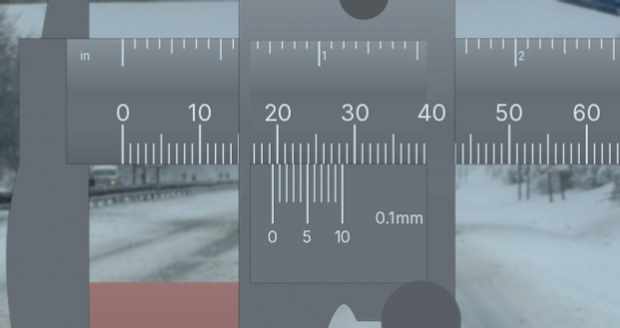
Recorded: 19.4 (mm)
